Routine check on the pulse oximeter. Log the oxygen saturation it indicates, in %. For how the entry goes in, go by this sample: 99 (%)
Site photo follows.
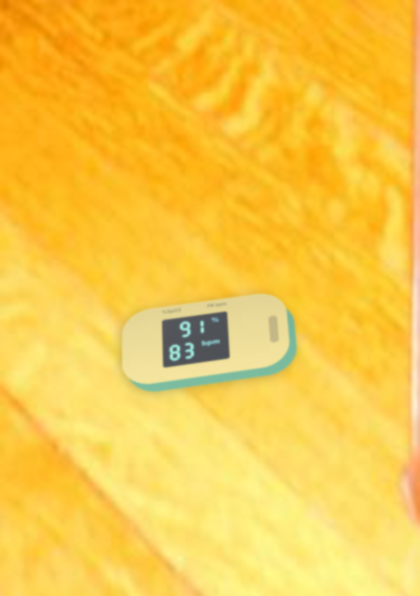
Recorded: 91 (%)
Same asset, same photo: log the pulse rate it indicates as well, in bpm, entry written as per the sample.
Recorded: 83 (bpm)
